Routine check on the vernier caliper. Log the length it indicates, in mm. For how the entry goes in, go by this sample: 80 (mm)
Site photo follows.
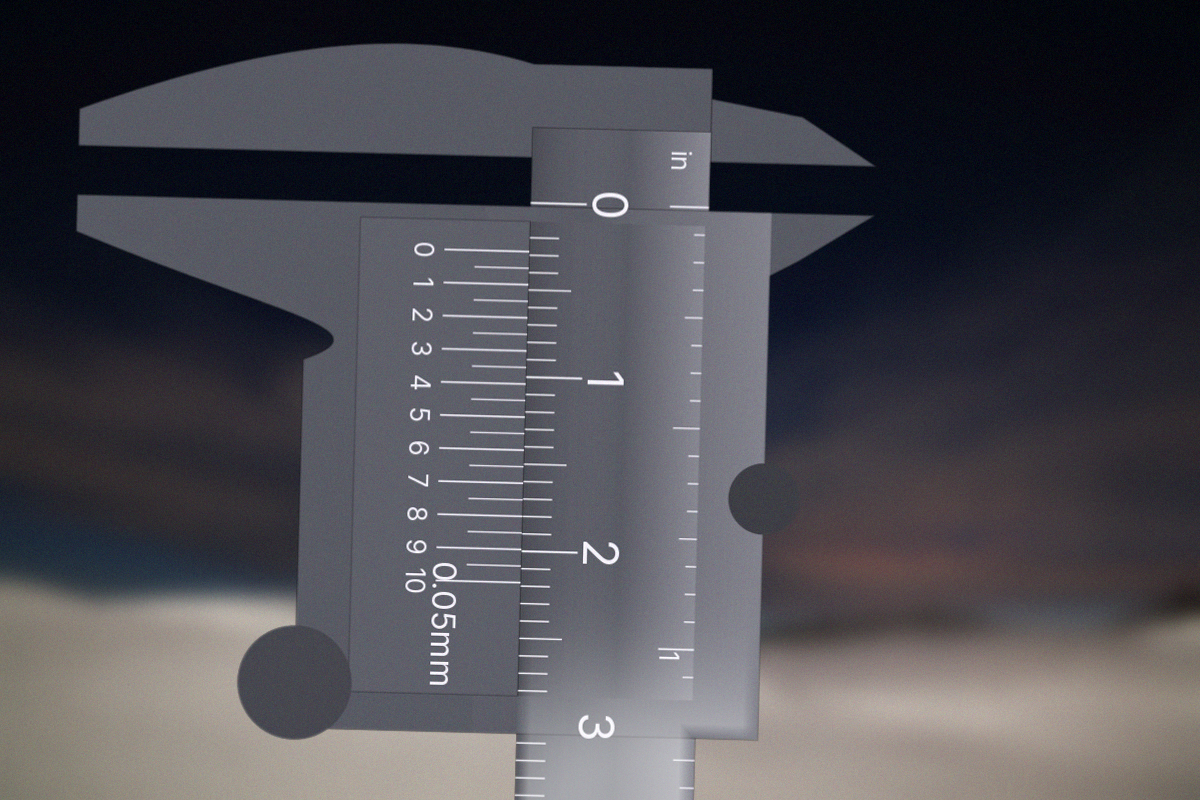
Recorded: 2.8 (mm)
